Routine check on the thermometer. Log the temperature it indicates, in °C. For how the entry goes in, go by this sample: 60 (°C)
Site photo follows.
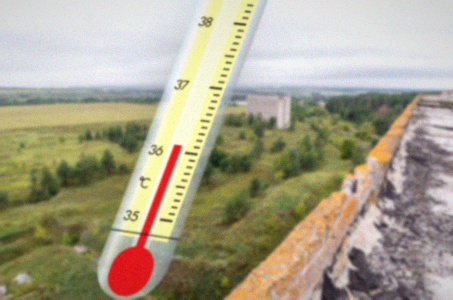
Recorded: 36.1 (°C)
